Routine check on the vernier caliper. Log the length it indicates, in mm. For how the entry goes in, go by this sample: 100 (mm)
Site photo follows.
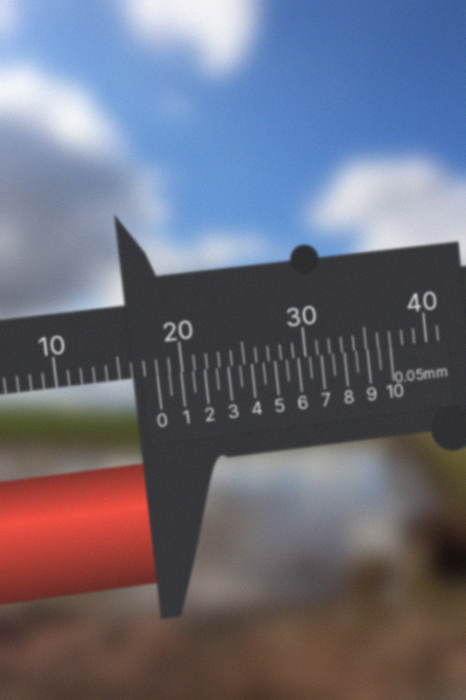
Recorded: 18.0 (mm)
